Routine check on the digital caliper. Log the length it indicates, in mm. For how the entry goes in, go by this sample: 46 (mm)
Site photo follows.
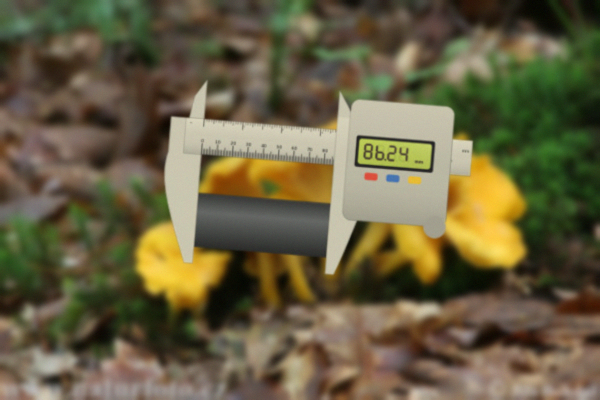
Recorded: 86.24 (mm)
